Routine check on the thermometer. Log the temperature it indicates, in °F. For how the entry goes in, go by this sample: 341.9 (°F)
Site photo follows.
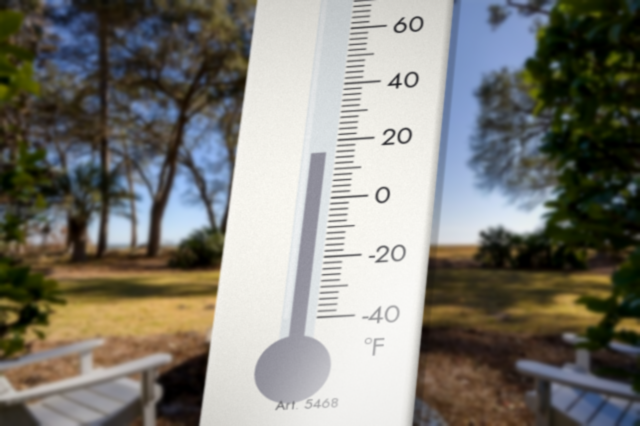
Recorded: 16 (°F)
